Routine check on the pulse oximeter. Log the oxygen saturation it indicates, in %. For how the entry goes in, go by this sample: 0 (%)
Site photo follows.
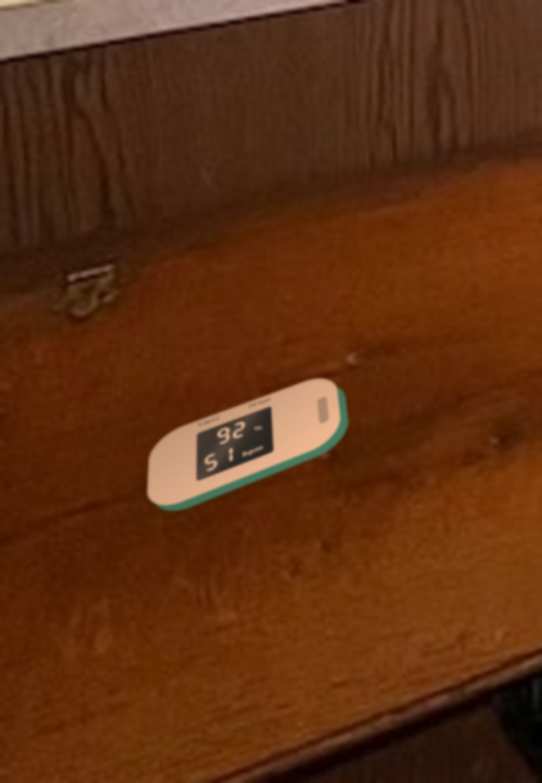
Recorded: 92 (%)
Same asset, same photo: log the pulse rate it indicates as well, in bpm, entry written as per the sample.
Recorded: 51 (bpm)
